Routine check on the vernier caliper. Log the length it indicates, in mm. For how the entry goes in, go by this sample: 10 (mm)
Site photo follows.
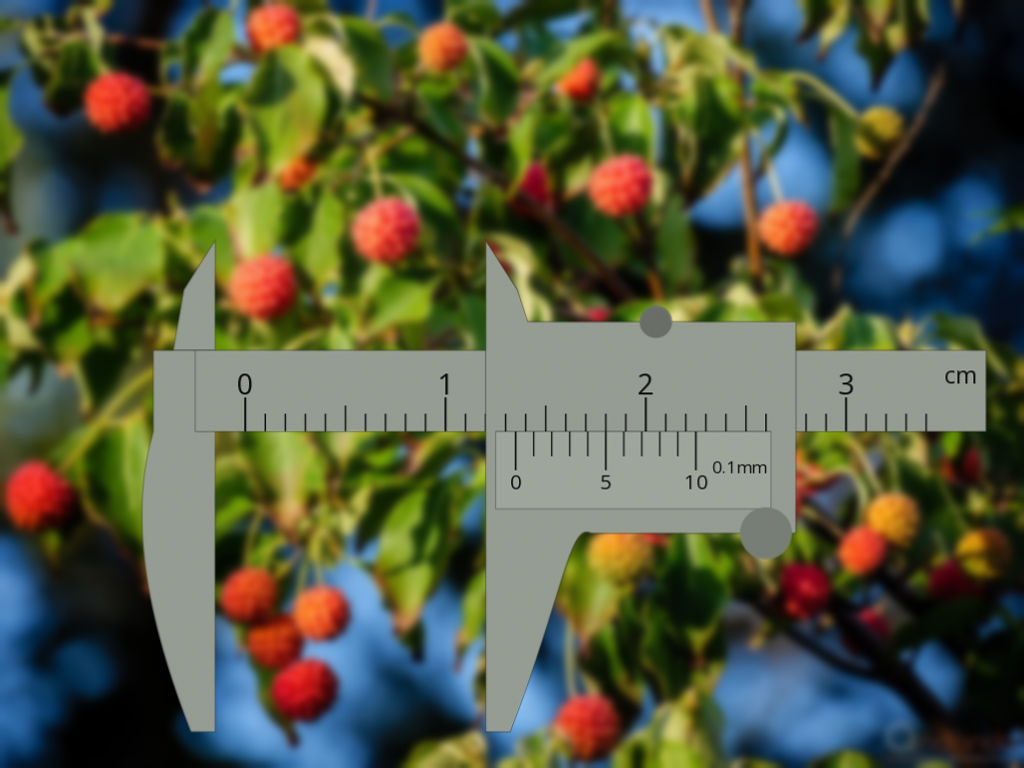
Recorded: 13.5 (mm)
